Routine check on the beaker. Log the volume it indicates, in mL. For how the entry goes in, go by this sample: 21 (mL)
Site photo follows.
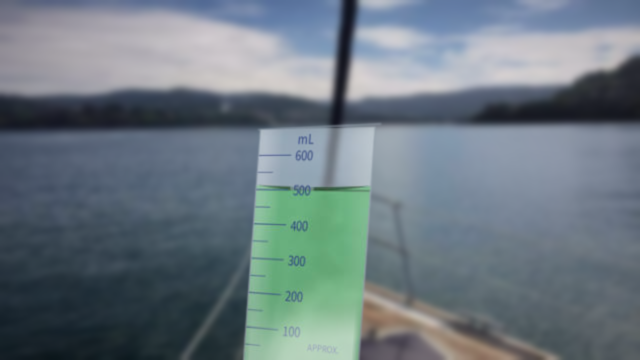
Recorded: 500 (mL)
